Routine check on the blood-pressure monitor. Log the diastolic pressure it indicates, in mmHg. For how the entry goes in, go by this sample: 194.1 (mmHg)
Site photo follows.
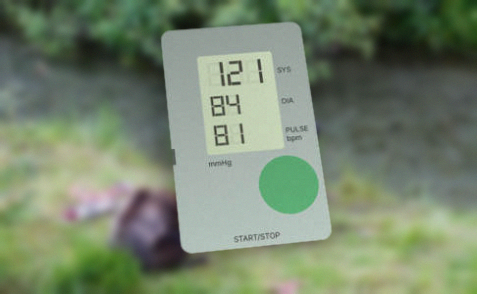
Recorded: 84 (mmHg)
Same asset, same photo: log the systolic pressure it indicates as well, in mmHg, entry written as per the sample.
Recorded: 121 (mmHg)
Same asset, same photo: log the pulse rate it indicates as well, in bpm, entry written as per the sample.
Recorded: 81 (bpm)
